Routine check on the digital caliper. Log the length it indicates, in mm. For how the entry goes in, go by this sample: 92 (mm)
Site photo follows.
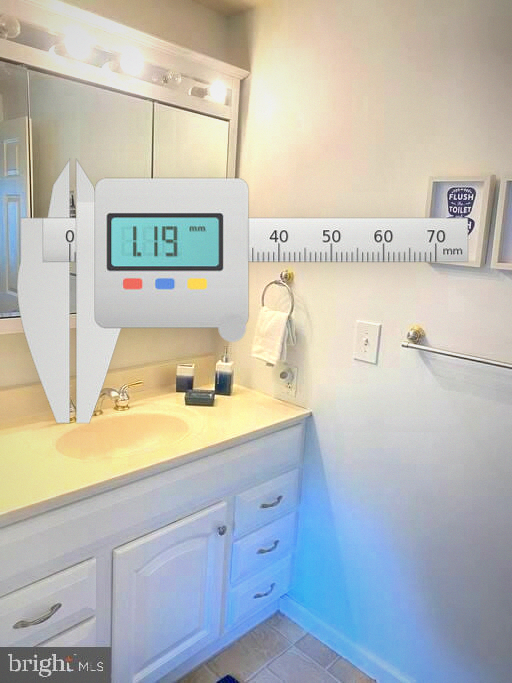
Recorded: 1.19 (mm)
